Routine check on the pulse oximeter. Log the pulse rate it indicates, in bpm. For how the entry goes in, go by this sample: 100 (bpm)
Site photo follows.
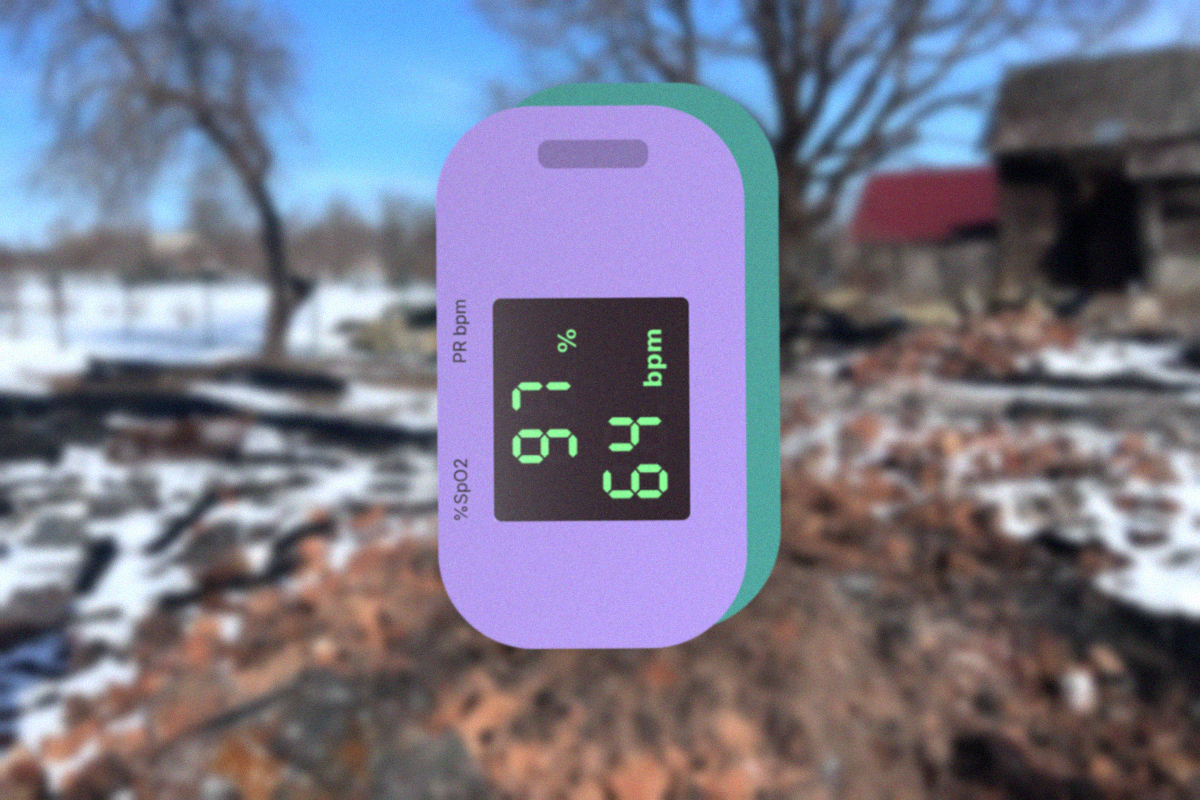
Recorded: 64 (bpm)
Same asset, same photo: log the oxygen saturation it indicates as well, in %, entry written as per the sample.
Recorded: 97 (%)
